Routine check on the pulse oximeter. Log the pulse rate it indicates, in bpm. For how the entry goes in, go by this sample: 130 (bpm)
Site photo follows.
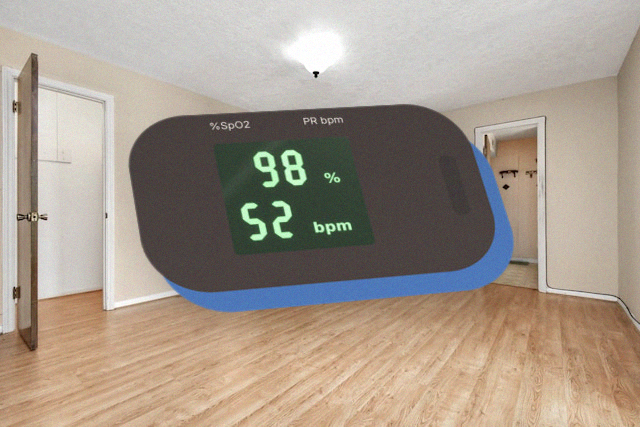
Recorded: 52 (bpm)
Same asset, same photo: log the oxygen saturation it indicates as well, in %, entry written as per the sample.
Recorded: 98 (%)
